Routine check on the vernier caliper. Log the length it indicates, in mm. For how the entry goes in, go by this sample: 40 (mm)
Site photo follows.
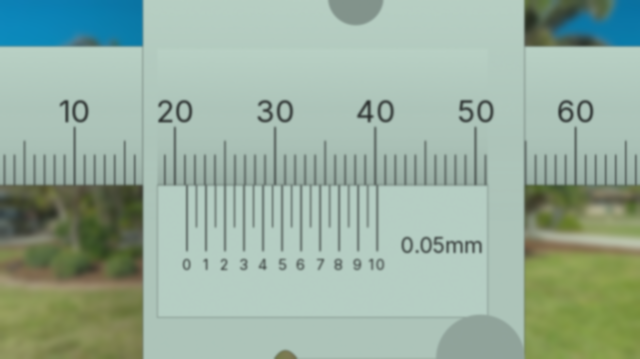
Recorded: 21.2 (mm)
